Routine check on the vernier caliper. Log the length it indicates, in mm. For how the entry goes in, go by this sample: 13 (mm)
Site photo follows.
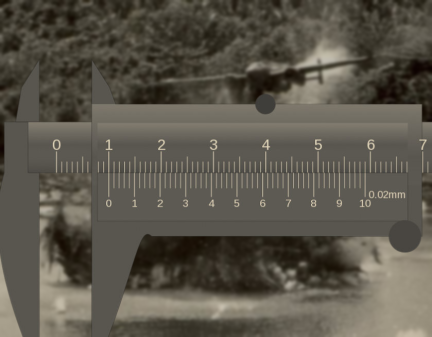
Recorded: 10.0 (mm)
